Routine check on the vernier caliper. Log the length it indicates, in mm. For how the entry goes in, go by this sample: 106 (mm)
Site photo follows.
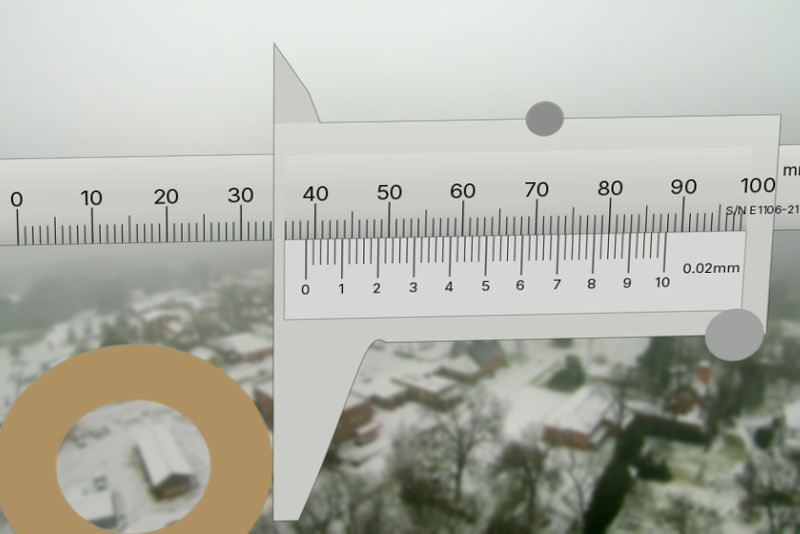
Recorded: 38.8 (mm)
